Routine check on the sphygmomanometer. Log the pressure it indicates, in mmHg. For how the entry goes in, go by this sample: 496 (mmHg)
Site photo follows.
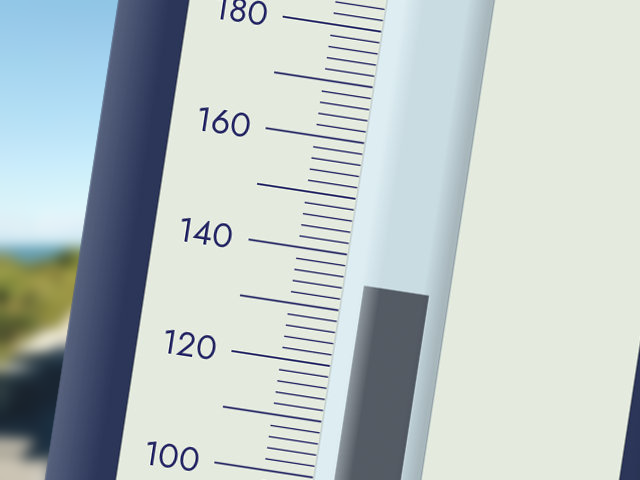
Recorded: 135 (mmHg)
